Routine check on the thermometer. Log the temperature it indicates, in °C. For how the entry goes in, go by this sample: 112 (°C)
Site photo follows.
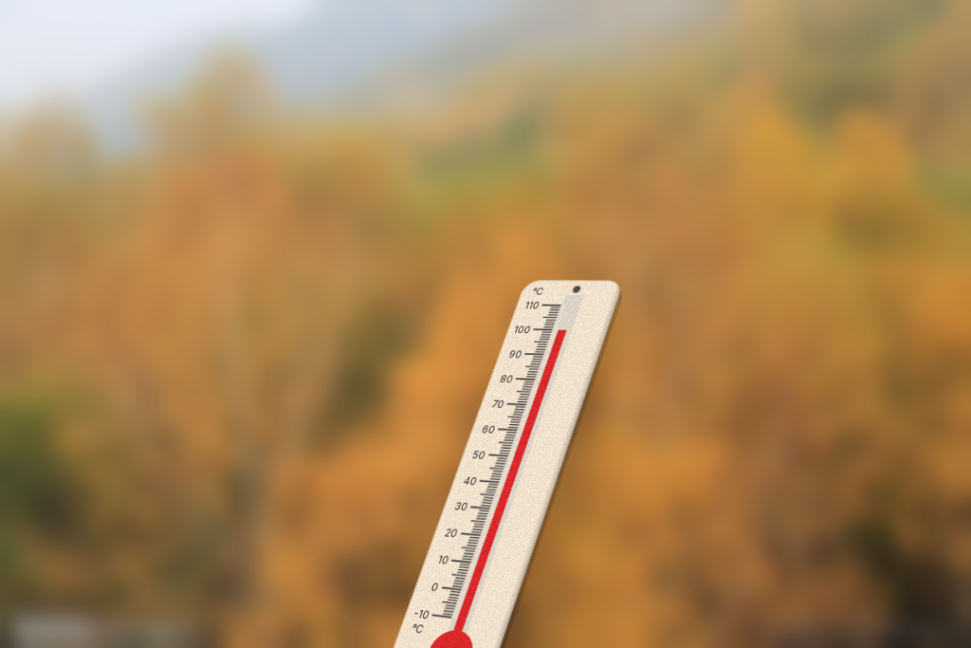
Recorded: 100 (°C)
